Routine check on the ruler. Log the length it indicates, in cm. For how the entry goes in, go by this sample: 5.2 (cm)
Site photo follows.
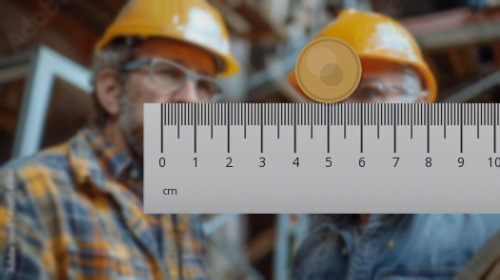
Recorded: 2 (cm)
